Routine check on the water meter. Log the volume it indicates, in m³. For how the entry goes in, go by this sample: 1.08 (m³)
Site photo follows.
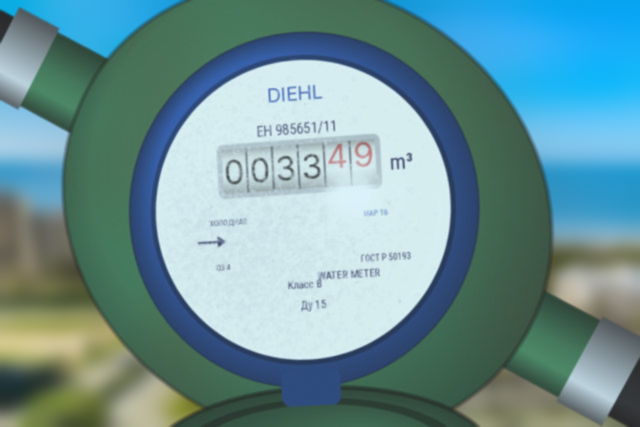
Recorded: 33.49 (m³)
